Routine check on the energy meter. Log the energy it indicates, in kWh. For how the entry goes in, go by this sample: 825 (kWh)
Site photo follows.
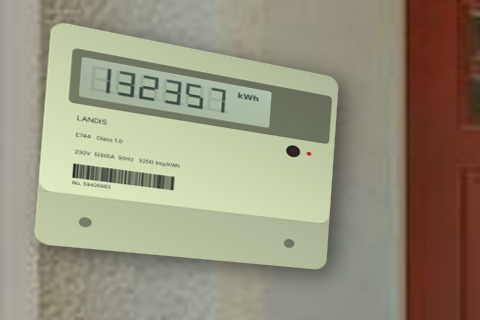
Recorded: 132357 (kWh)
